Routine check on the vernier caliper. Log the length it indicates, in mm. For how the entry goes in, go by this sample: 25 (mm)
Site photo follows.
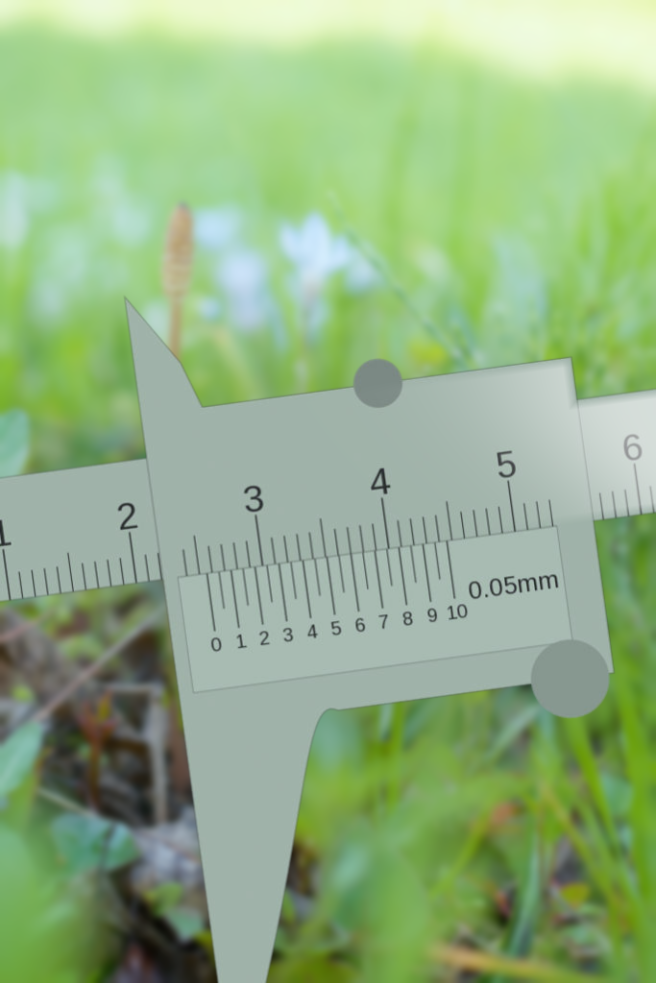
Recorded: 25.6 (mm)
